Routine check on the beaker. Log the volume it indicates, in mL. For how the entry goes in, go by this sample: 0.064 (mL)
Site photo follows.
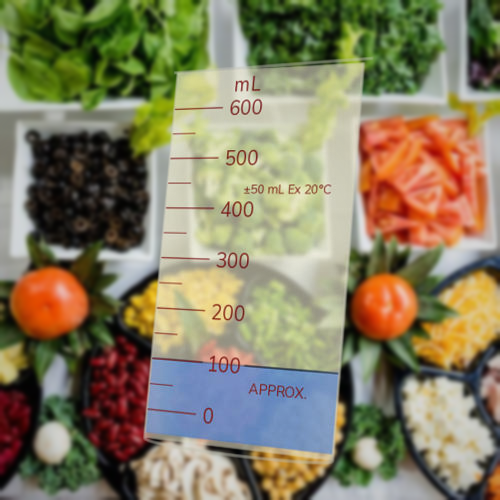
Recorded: 100 (mL)
